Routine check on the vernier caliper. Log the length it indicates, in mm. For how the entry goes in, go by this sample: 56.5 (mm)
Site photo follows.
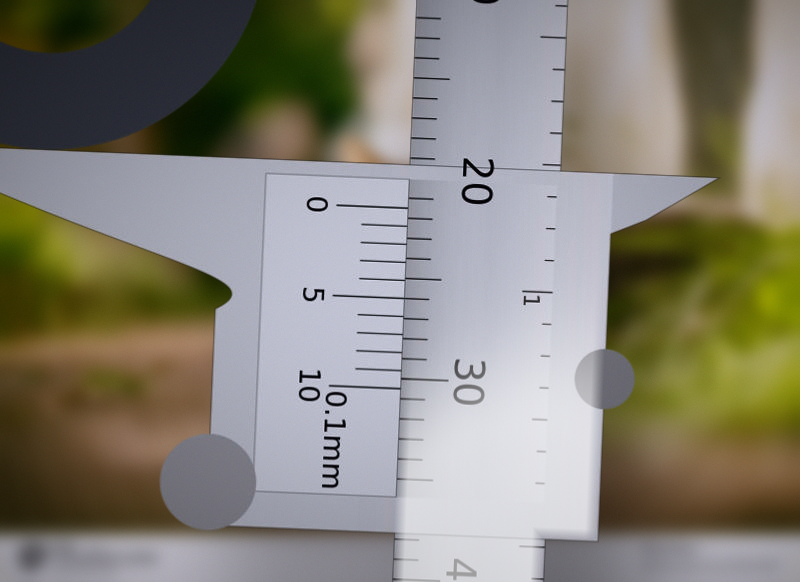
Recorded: 21.5 (mm)
